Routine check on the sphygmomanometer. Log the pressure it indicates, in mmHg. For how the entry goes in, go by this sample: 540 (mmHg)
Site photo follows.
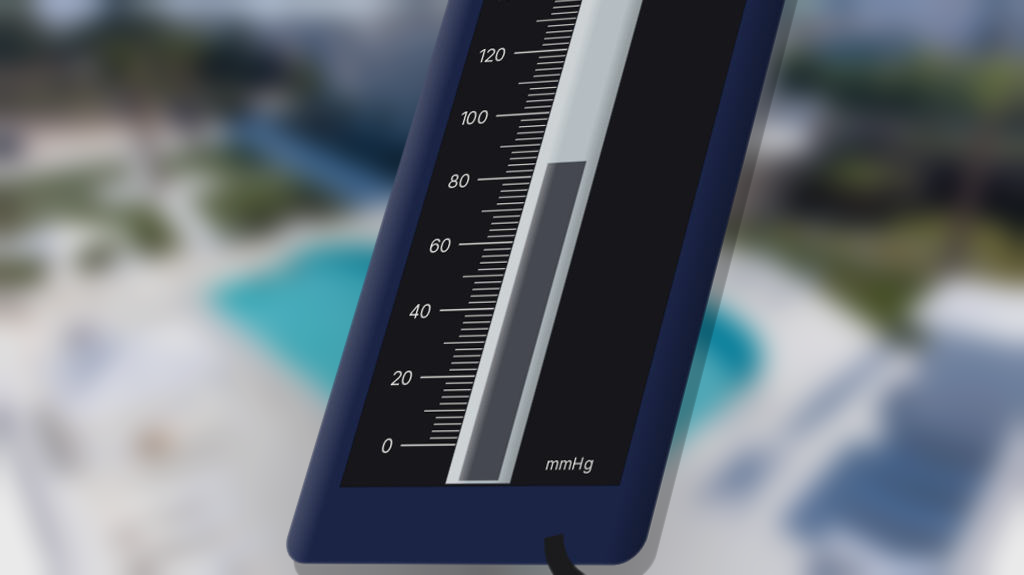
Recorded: 84 (mmHg)
